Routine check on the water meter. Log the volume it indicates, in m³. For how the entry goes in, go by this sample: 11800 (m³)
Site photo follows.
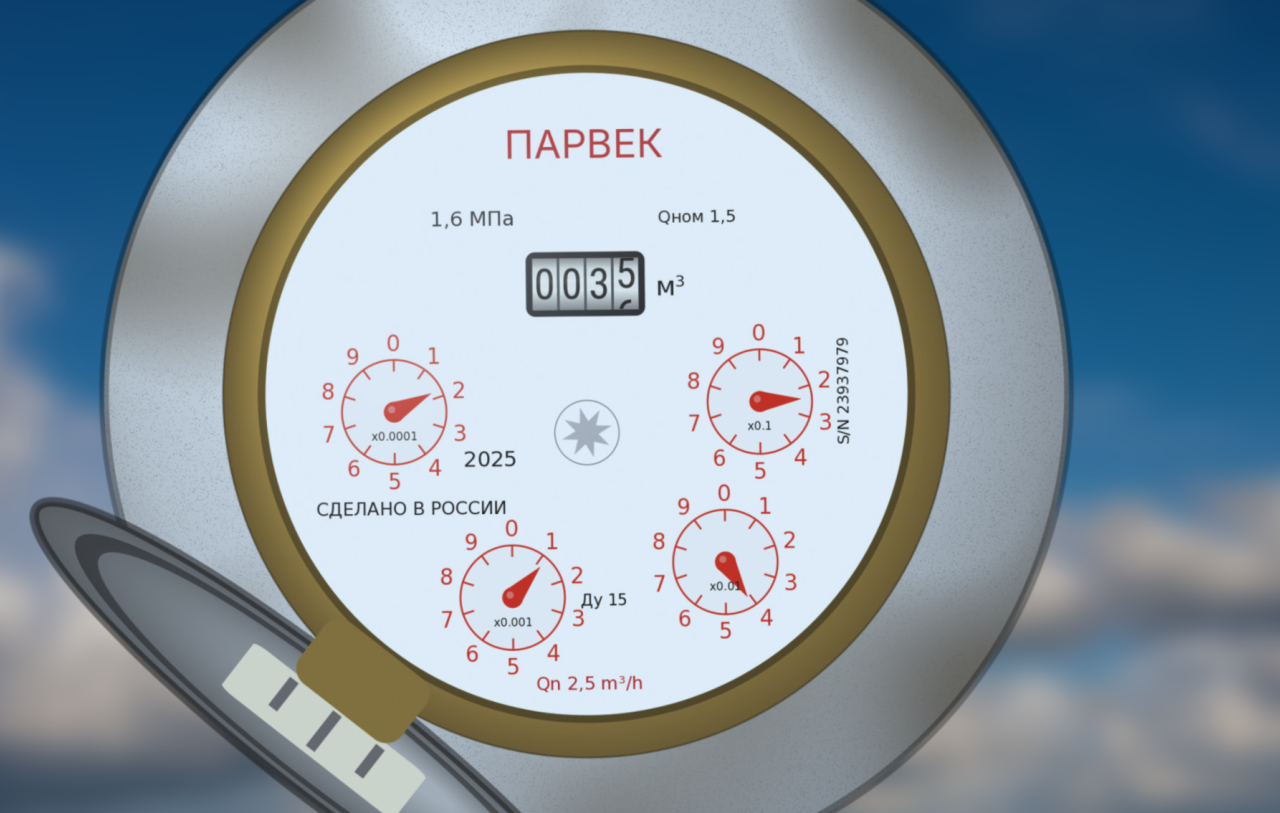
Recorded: 35.2411 (m³)
